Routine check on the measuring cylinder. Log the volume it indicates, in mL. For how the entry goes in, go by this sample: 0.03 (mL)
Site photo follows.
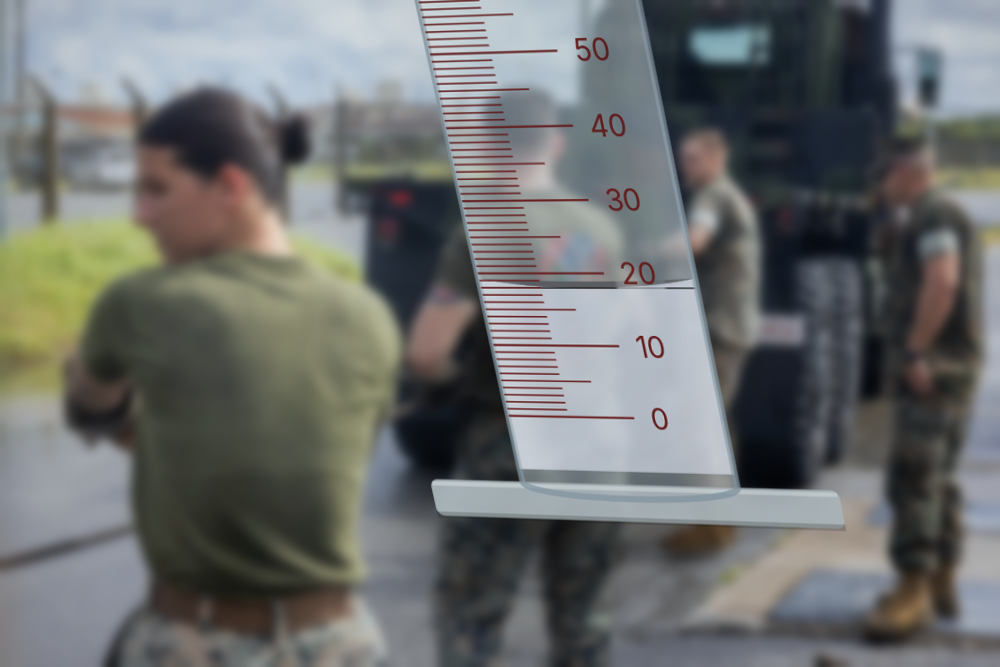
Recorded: 18 (mL)
